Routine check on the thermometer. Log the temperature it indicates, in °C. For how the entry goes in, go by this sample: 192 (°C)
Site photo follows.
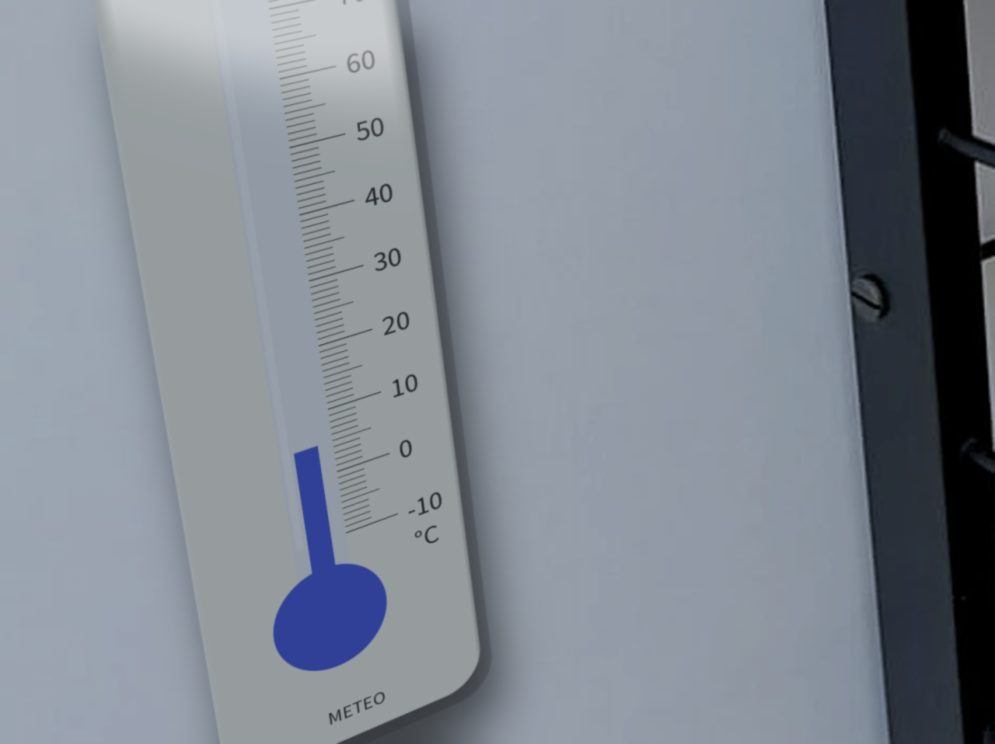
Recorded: 5 (°C)
